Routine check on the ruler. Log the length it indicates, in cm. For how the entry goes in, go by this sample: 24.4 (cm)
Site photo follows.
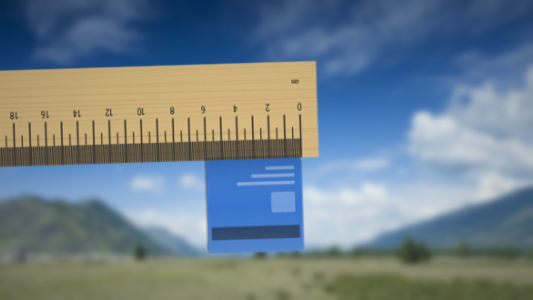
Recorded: 6 (cm)
